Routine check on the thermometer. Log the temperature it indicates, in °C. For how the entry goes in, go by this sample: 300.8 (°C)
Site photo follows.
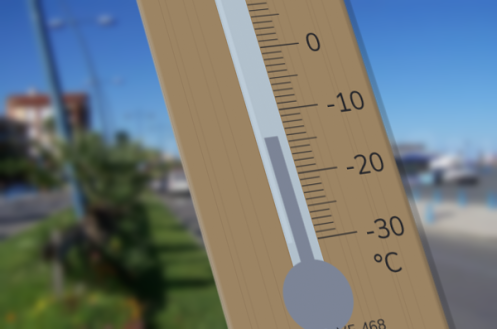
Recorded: -14 (°C)
